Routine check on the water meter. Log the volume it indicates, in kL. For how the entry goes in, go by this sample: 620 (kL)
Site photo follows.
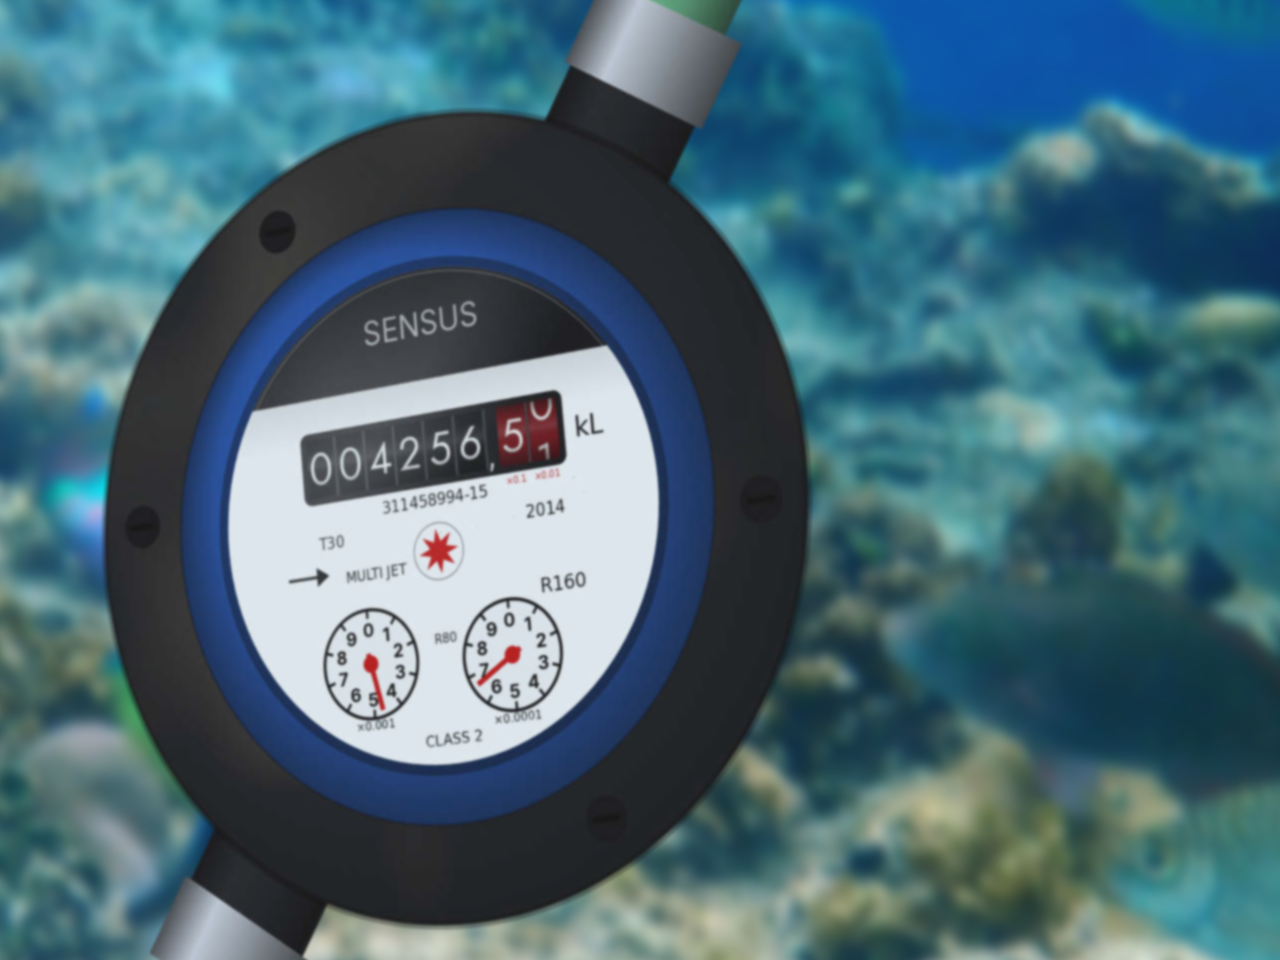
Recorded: 4256.5046 (kL)
